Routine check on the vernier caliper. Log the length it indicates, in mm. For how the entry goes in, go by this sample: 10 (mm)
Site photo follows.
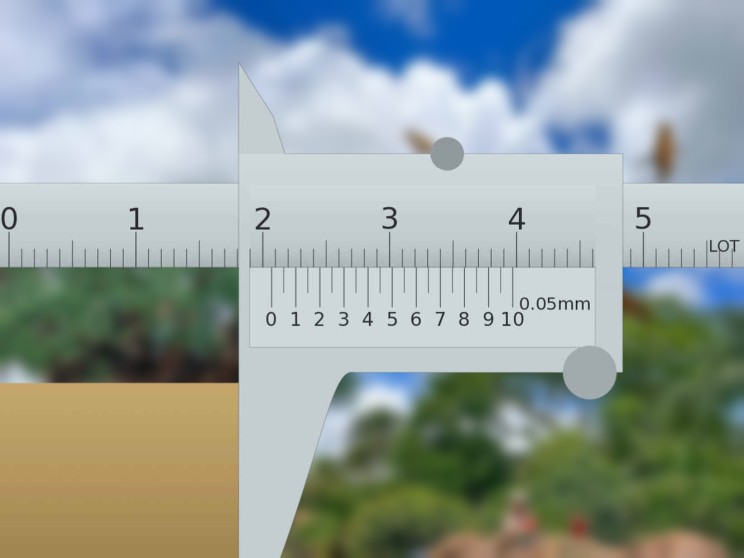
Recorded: 20.7 (mm)
